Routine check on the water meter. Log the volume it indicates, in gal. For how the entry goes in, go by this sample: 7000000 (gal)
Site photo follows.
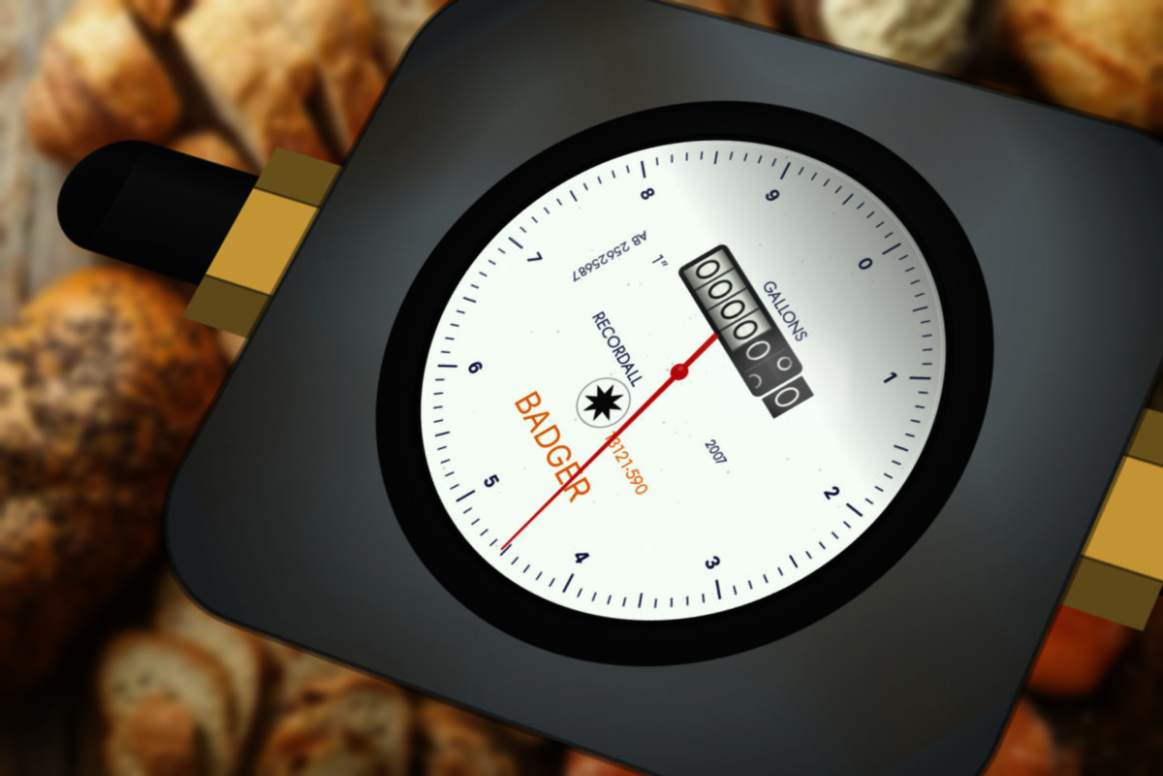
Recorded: 84.5 (gal)
